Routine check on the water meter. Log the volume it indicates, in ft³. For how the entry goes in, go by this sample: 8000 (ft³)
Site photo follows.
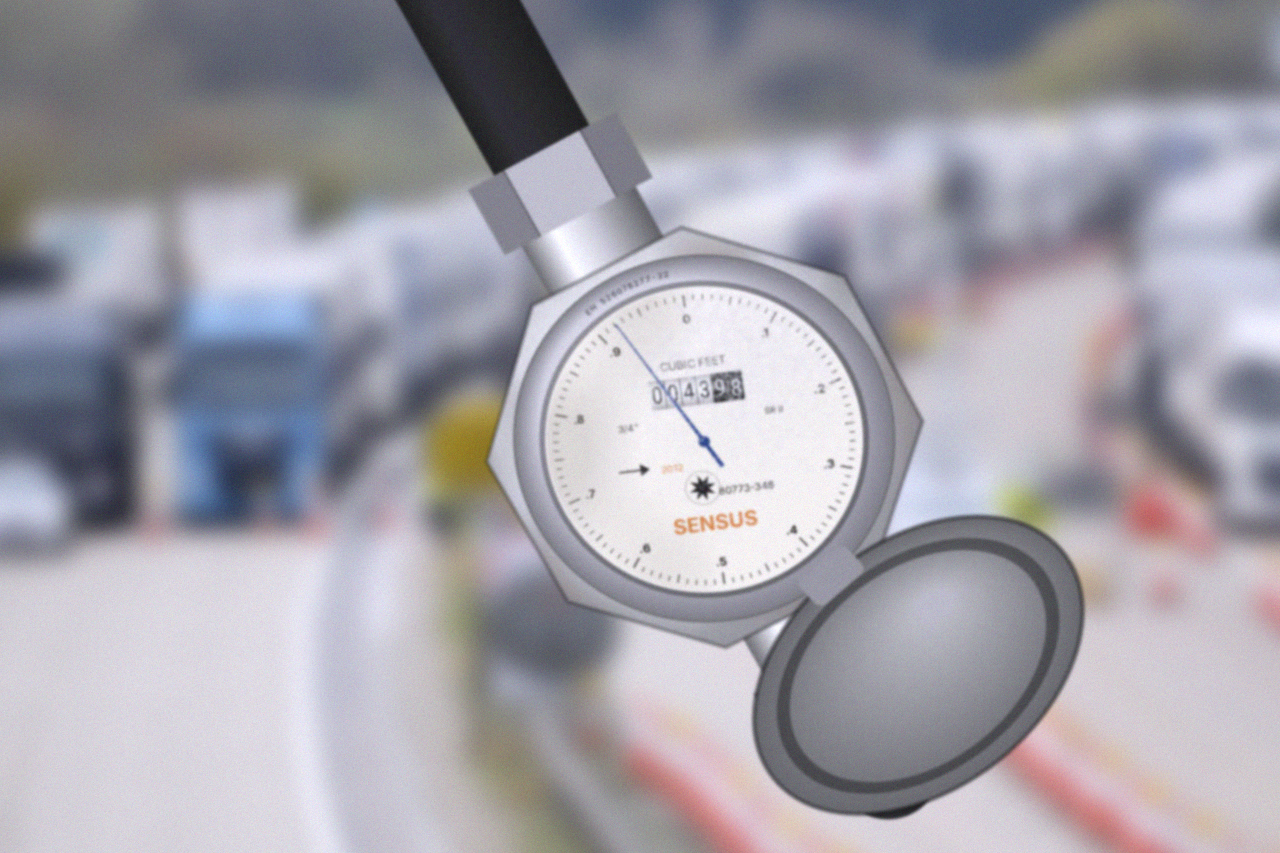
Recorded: 4397.92 (ft³)
